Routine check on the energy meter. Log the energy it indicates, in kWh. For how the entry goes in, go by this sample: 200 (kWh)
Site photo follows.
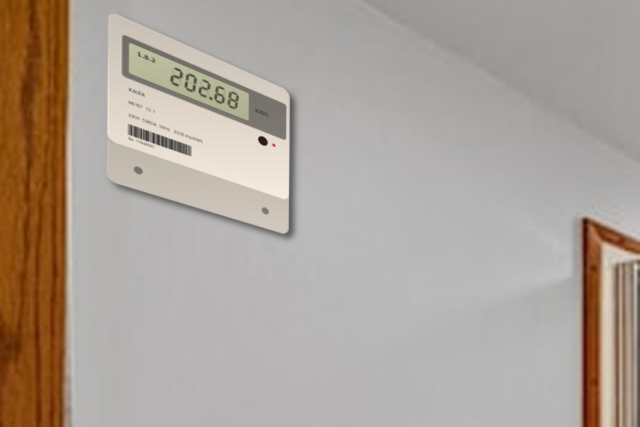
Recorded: 202.68 (kWh)
